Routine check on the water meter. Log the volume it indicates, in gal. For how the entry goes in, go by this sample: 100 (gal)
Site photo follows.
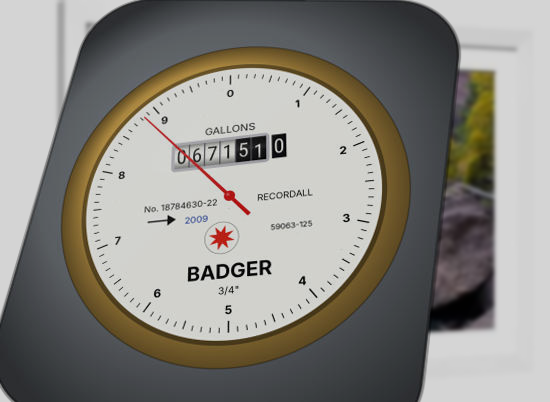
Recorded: 671508.8 (gal)
